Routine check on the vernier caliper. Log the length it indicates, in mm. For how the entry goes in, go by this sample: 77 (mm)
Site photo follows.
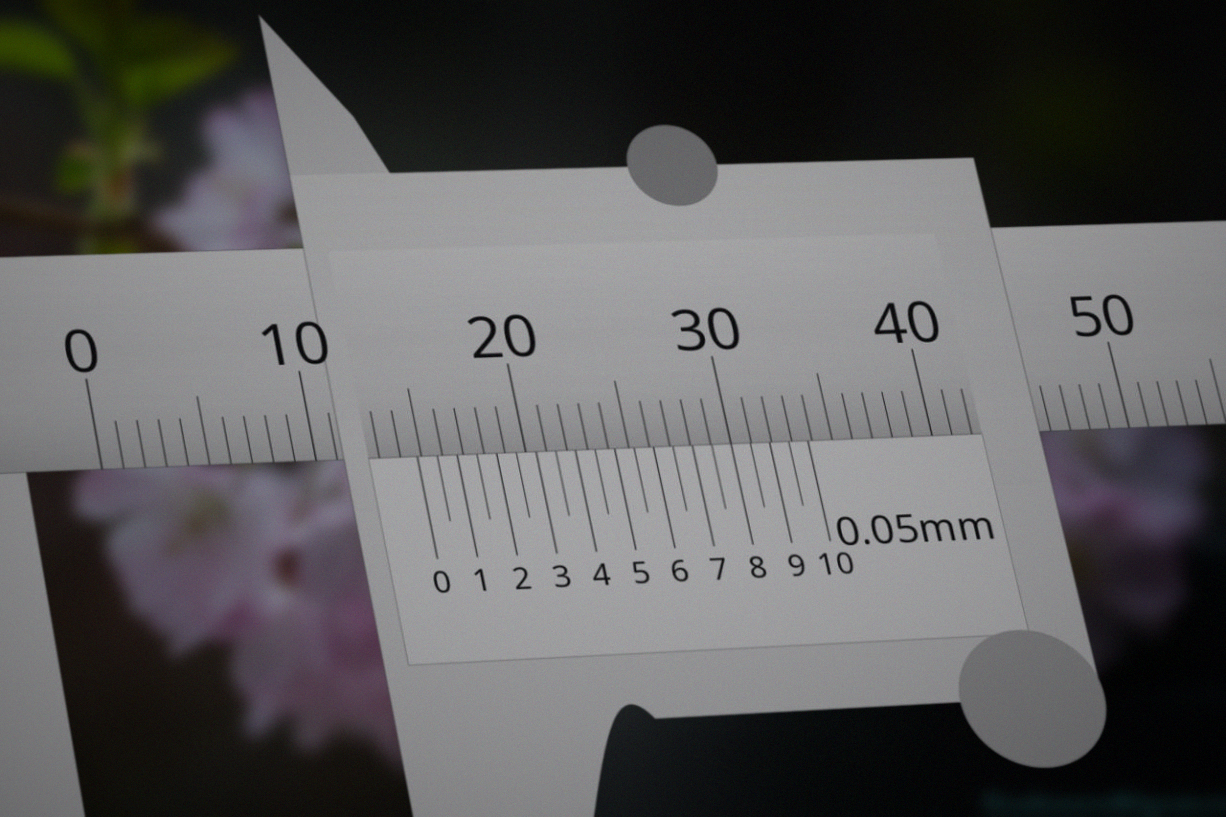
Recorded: 14.8 (mm)
